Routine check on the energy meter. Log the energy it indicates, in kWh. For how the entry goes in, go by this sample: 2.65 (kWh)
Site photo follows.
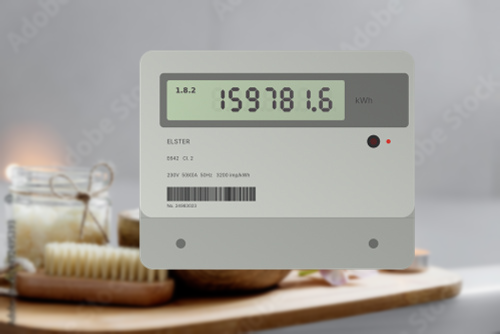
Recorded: 159781.6 (kWh)
